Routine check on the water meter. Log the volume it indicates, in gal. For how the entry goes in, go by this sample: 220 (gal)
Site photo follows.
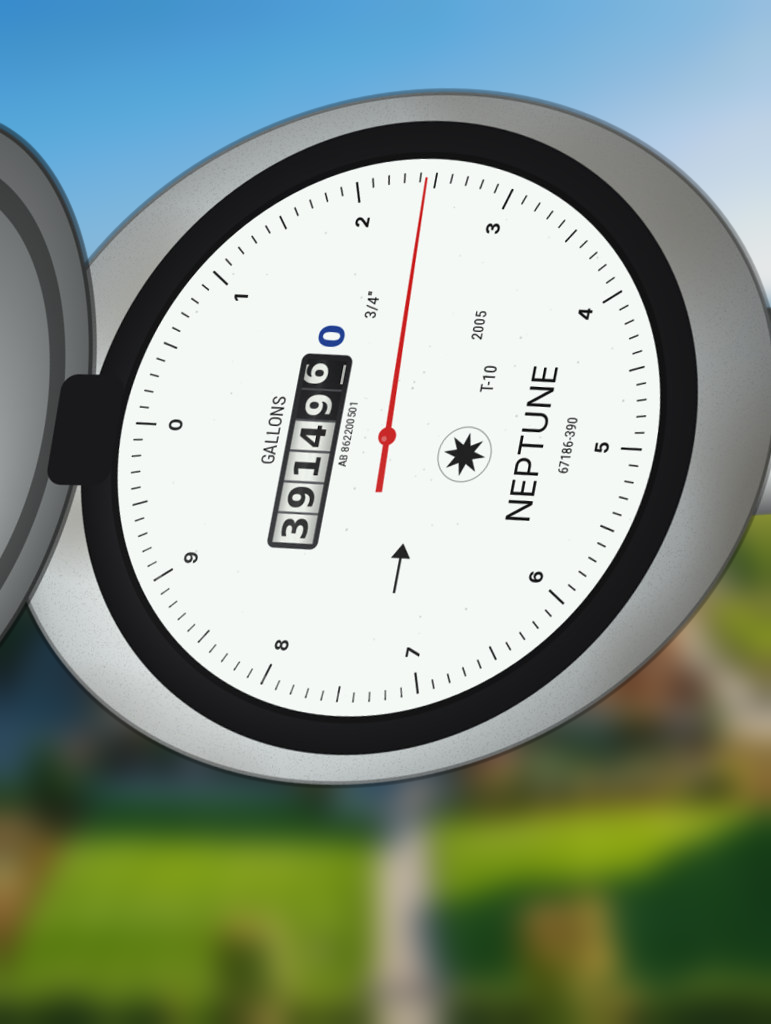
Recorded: 3914962.4 (gal)
